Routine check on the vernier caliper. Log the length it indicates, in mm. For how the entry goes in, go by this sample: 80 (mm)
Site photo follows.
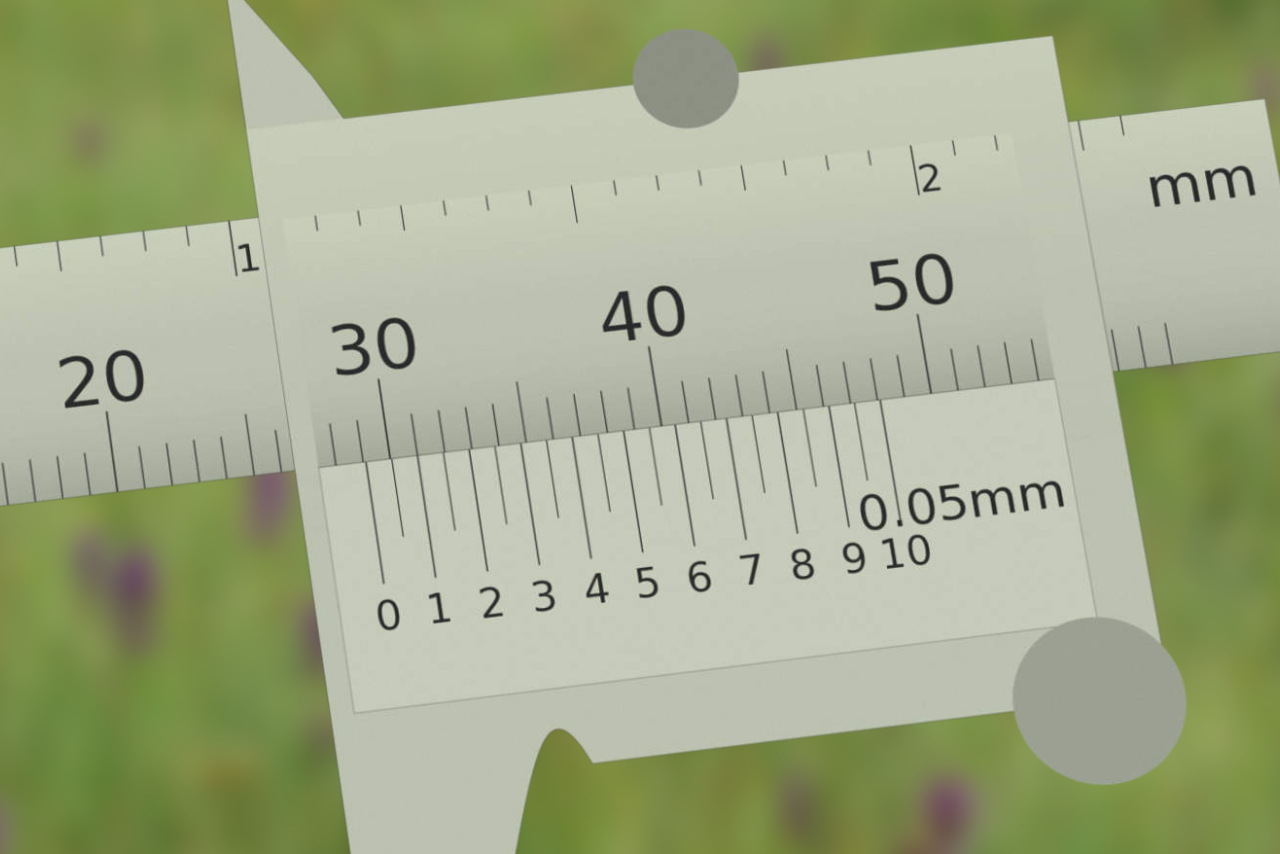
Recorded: 29.10 (mm)
